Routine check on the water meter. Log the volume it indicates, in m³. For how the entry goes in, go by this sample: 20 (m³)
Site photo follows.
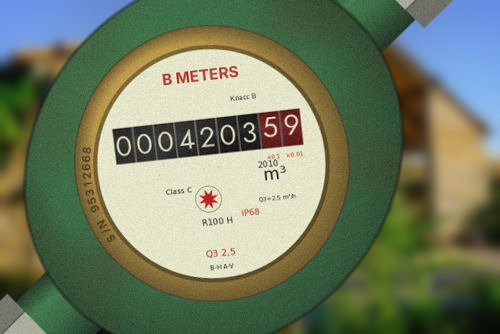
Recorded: 4203.59 (m³)
